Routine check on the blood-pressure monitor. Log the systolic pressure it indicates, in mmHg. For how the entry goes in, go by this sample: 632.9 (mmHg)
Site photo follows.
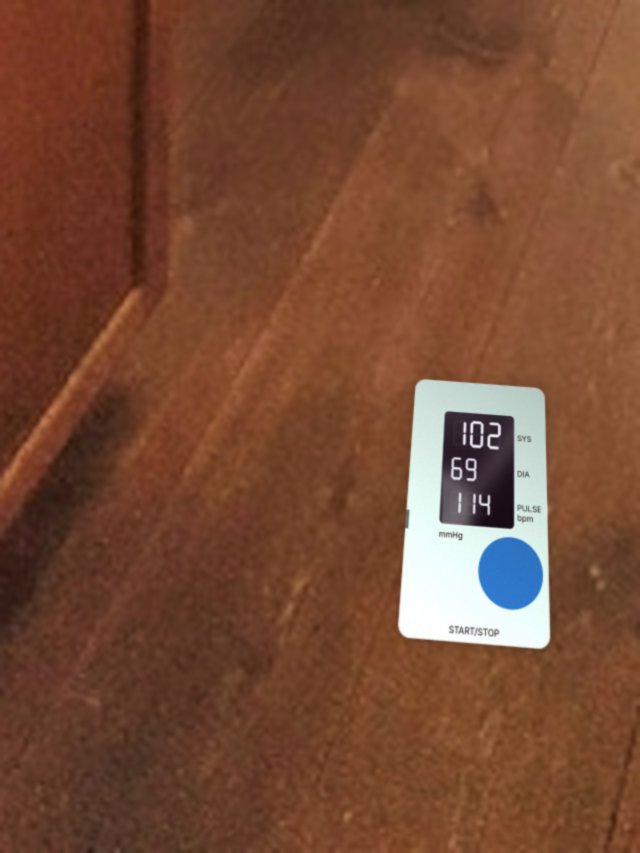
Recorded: 102 (mmHg)
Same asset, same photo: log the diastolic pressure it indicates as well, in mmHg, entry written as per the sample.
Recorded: 69 (mmHg)
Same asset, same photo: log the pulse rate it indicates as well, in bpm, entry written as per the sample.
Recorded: 114 (bpm)
